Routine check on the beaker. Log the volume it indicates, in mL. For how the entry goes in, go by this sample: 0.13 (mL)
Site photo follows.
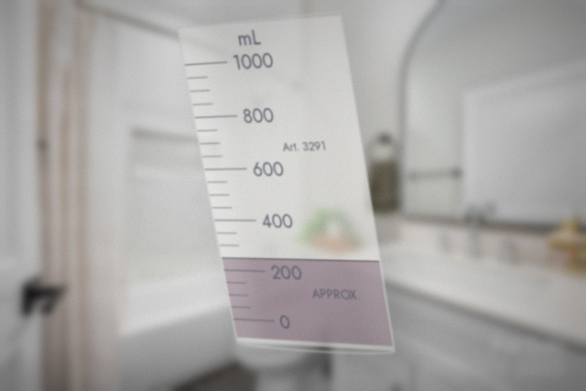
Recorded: 250 (mL)
